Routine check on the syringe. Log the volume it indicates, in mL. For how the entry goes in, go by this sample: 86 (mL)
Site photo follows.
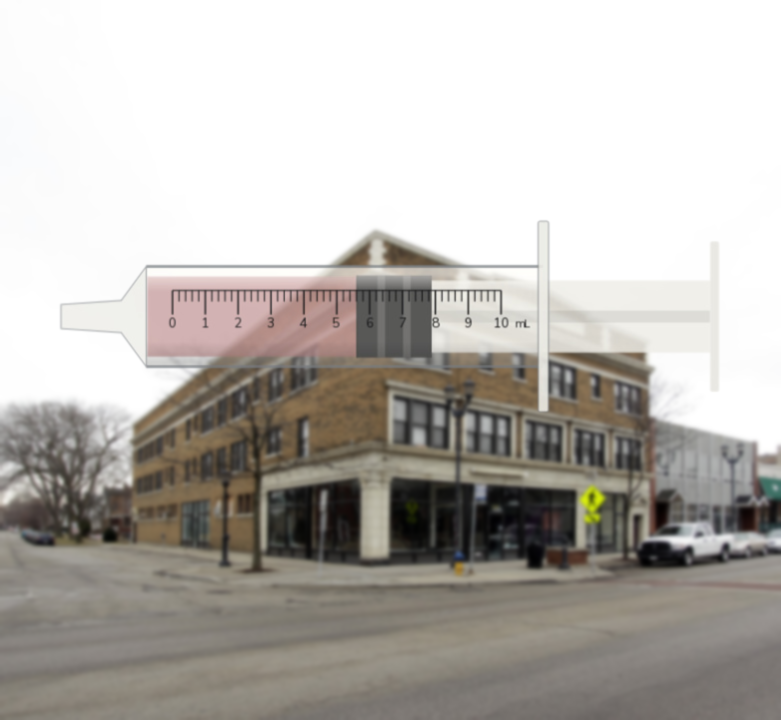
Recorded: 5.6 (mL)
